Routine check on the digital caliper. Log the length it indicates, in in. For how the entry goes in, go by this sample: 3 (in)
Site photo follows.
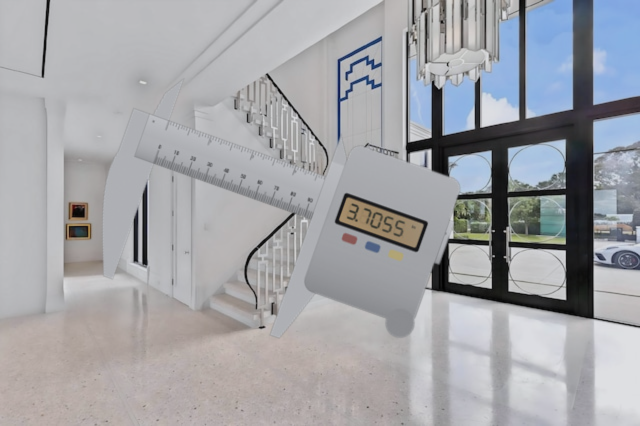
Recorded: 3.7055 (in)
